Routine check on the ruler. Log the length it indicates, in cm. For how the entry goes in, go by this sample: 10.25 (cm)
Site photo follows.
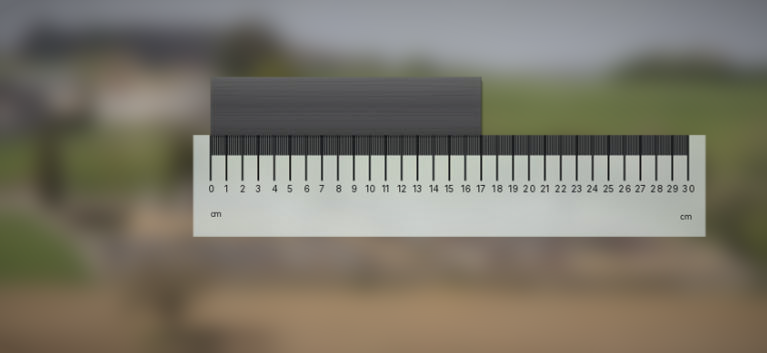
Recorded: 17 (cm)
